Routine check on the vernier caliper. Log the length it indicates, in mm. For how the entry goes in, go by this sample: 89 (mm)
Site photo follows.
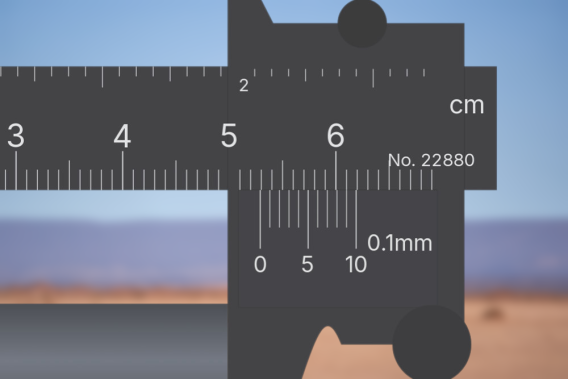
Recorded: 52.9 (mm)
